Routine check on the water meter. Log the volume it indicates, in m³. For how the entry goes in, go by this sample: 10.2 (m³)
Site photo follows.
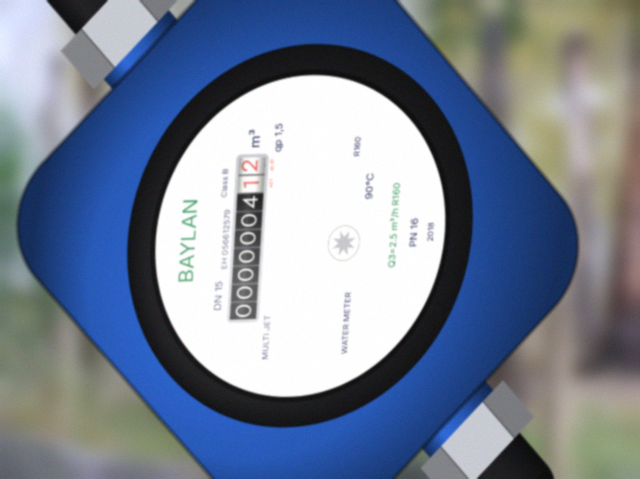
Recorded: 4.12 (m³)
